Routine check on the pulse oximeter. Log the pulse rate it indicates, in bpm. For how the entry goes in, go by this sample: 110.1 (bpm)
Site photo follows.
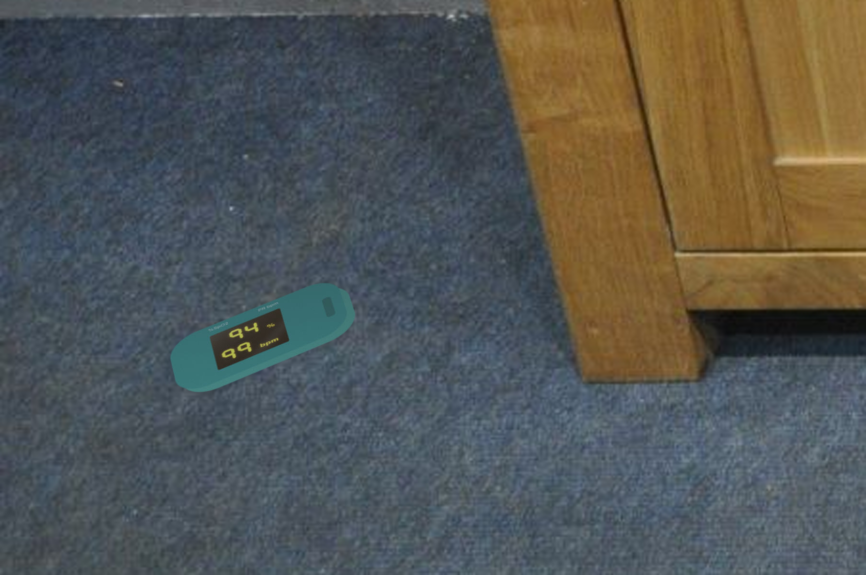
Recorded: 99 (bpm)
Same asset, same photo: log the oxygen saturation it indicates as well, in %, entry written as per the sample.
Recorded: 94 (%)
